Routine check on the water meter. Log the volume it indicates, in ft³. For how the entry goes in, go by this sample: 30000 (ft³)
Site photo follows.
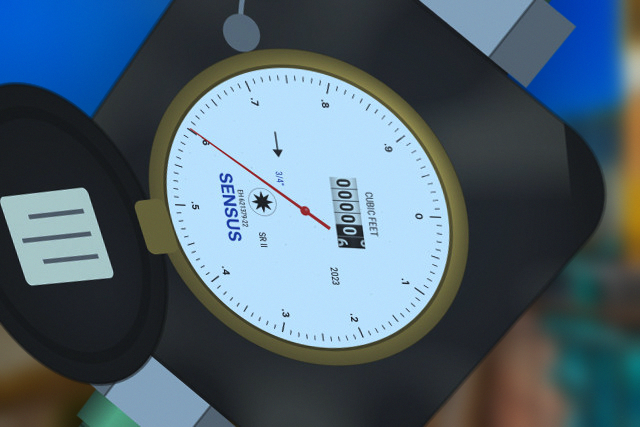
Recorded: 5.60 (ft³)
